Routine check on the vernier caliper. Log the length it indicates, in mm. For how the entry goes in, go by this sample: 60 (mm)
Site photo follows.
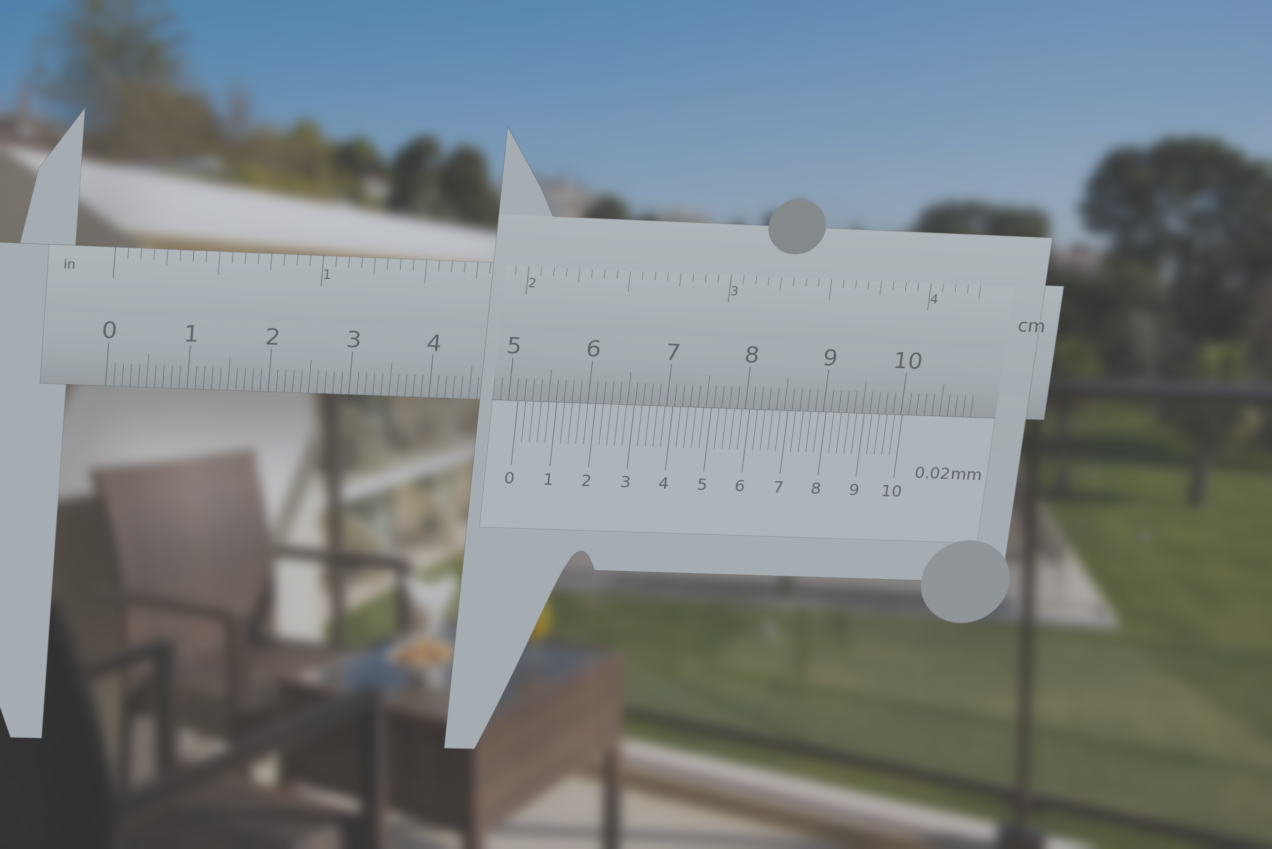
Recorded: 51.2 (mm)
